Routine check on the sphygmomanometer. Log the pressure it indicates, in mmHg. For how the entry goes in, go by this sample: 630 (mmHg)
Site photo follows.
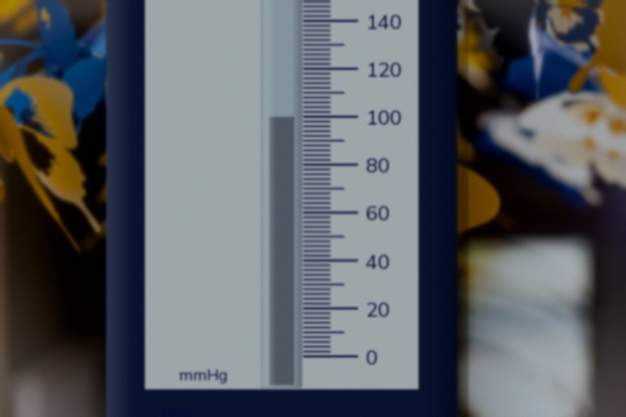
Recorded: 100 (mmHg)
